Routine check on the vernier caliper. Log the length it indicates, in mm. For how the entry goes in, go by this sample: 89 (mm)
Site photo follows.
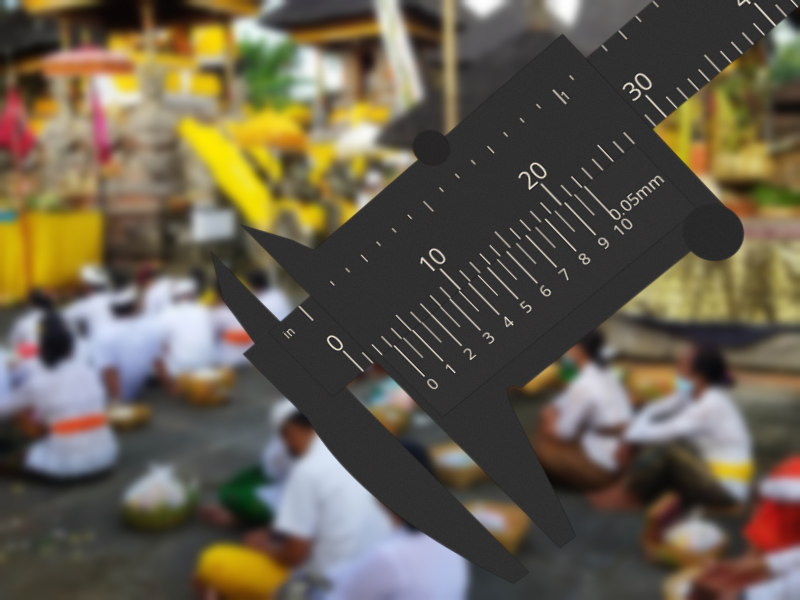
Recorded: 3.2 (mm)
